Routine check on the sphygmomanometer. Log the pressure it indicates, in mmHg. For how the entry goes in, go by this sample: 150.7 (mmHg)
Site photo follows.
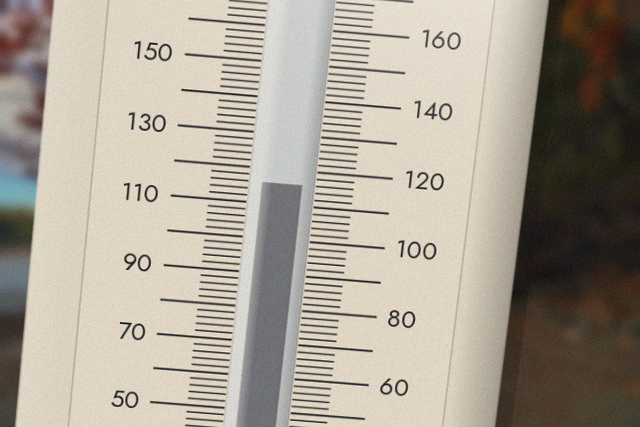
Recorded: 116 (mmHg)
